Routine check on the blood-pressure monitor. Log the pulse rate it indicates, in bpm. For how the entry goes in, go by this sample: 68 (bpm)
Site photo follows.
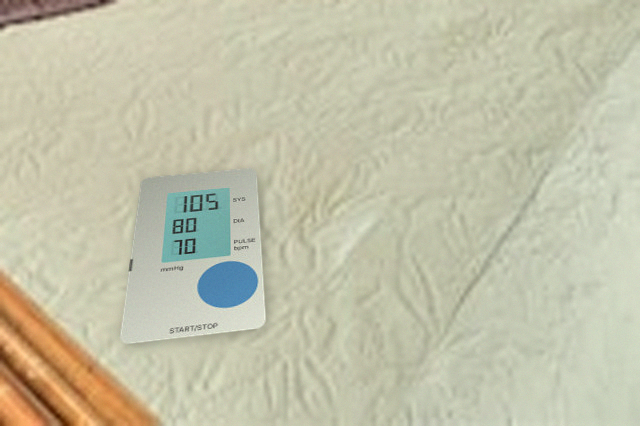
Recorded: 70 (bpm)
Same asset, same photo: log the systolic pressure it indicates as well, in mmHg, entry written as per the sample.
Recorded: 105 (mmHg)
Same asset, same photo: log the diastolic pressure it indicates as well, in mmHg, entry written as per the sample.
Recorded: 80 (mmHg)
